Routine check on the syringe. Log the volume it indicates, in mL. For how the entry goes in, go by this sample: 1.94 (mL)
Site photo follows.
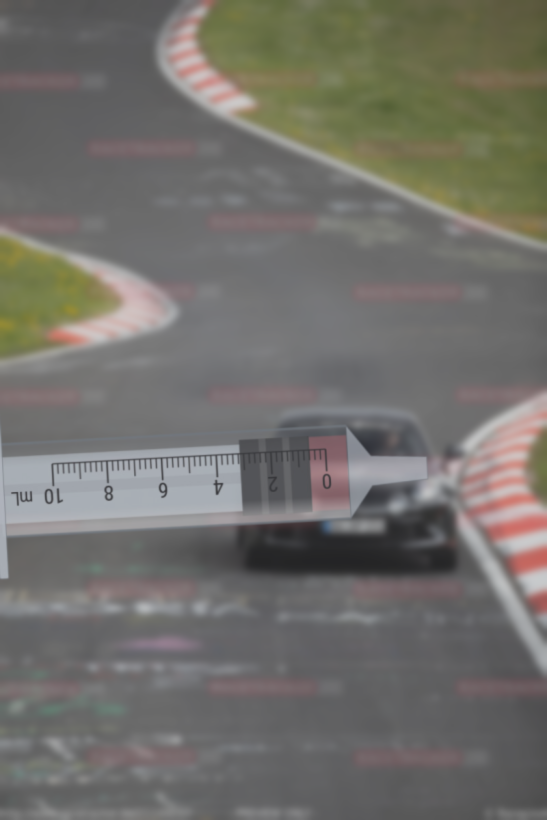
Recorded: 0.6 (mL)
